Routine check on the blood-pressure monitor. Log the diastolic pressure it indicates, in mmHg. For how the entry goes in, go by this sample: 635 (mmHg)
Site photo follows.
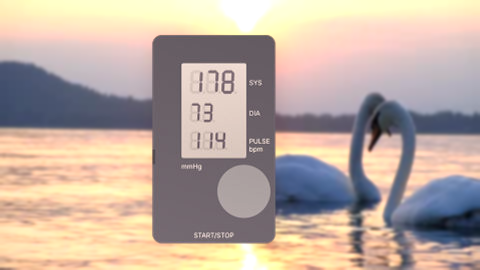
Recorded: 73 (mmHg)
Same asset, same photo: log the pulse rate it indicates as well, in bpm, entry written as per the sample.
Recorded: 114 (bpm)
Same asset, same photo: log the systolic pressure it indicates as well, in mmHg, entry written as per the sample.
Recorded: 178 (mmHg)
